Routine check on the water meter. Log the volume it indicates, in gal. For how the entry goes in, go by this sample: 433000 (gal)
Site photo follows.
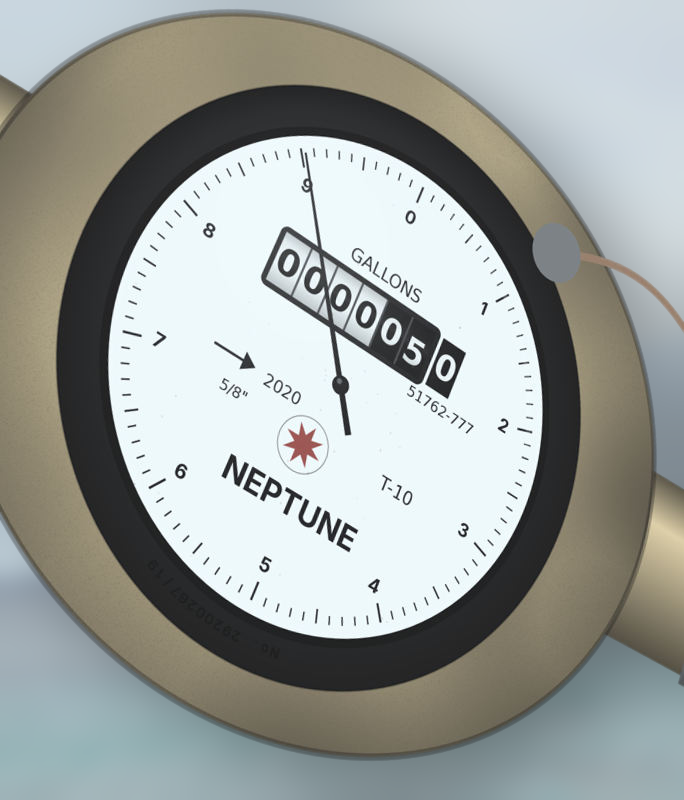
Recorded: 49.0 (gal)
